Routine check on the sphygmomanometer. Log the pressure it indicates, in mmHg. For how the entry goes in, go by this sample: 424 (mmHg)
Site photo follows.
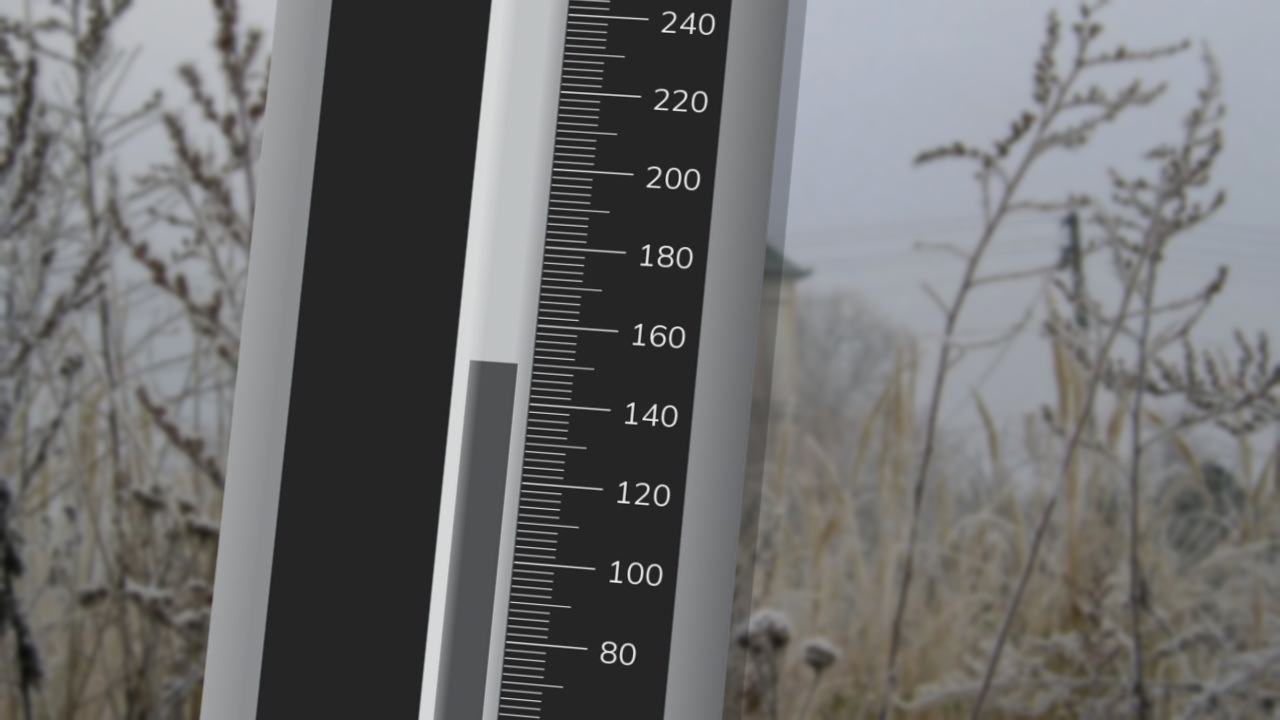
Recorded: 150 (mmHg)
